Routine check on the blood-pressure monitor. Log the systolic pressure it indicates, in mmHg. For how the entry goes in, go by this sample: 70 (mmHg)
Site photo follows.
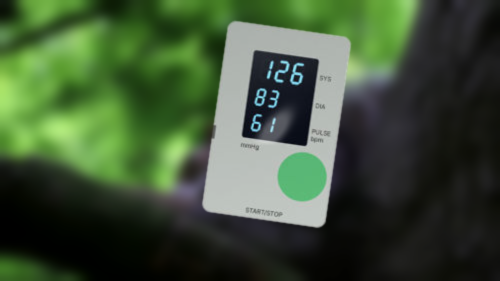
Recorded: 126 (mmHg)
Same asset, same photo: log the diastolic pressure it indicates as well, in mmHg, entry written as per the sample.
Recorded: 83 (mmHg)
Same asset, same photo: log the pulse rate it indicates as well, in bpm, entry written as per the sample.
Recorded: 61 (bpm)
